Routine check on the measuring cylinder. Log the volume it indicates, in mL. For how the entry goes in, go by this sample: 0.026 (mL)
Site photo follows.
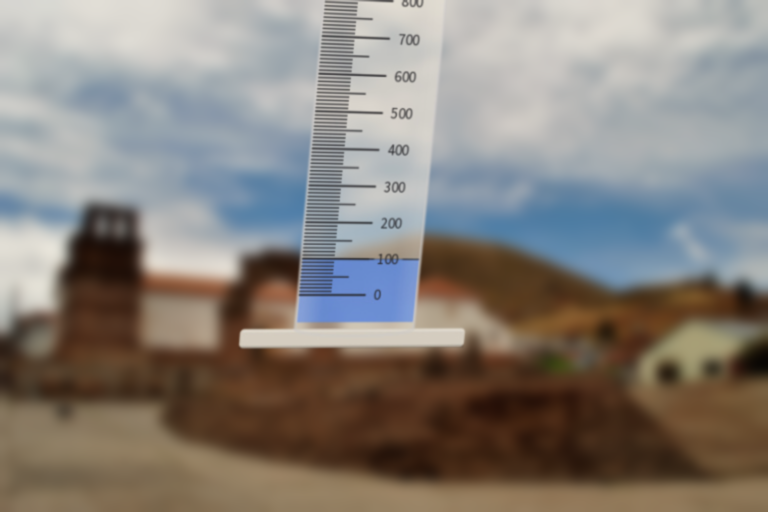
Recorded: 100 (mL)
